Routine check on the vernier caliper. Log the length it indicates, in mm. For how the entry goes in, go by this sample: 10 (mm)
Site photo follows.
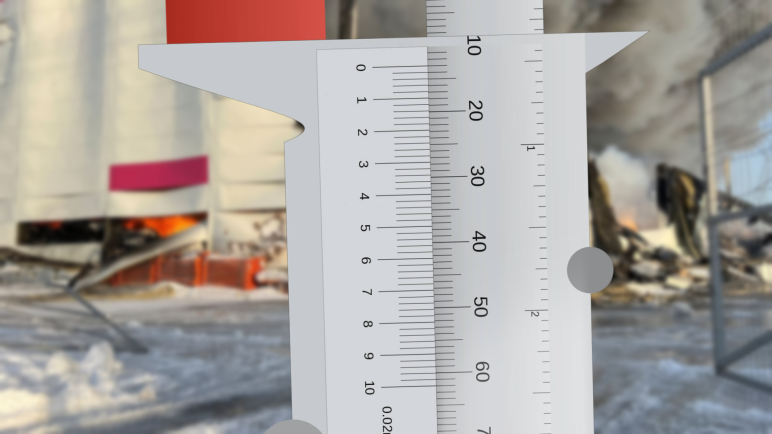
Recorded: 13.0 (mm)
